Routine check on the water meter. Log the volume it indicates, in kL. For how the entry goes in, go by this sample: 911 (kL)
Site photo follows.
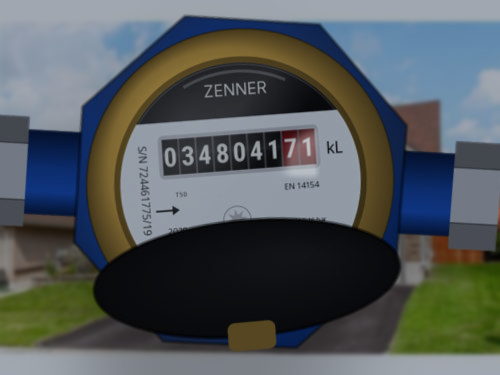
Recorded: 348041.71 (kL)
